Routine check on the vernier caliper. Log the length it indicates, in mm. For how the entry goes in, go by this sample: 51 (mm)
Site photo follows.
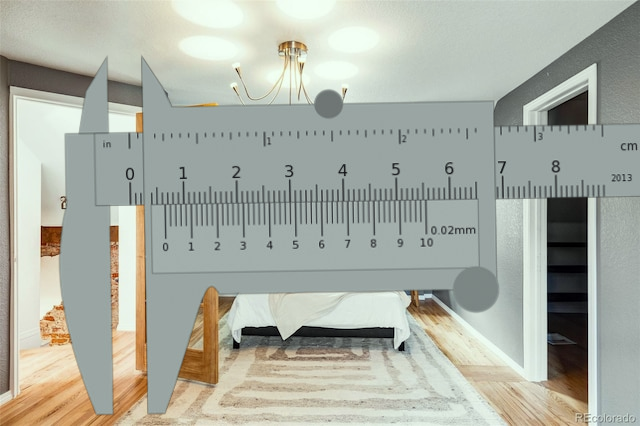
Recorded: 6.5 (mm)
